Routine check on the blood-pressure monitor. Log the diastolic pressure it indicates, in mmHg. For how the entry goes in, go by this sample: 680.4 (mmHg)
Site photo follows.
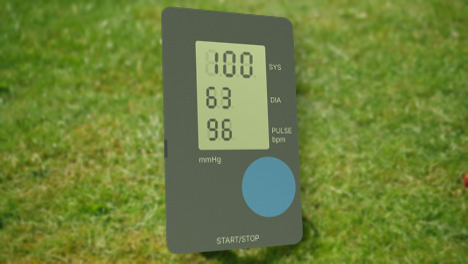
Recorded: 63 (mmHg)
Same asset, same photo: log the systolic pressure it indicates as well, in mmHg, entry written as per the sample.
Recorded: 100 (mmHg)
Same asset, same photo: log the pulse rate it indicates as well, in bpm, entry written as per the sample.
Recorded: 96 (bpm)
